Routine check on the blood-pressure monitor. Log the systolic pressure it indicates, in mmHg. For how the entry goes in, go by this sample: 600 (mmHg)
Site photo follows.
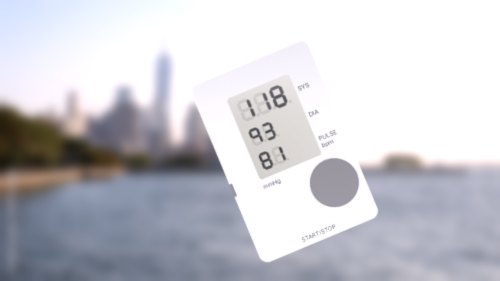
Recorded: 118 (mmHg)
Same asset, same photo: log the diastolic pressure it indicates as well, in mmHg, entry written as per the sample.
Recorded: 93 (mmHg)
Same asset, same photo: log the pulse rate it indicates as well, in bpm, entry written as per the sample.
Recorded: 81 (bpm)
